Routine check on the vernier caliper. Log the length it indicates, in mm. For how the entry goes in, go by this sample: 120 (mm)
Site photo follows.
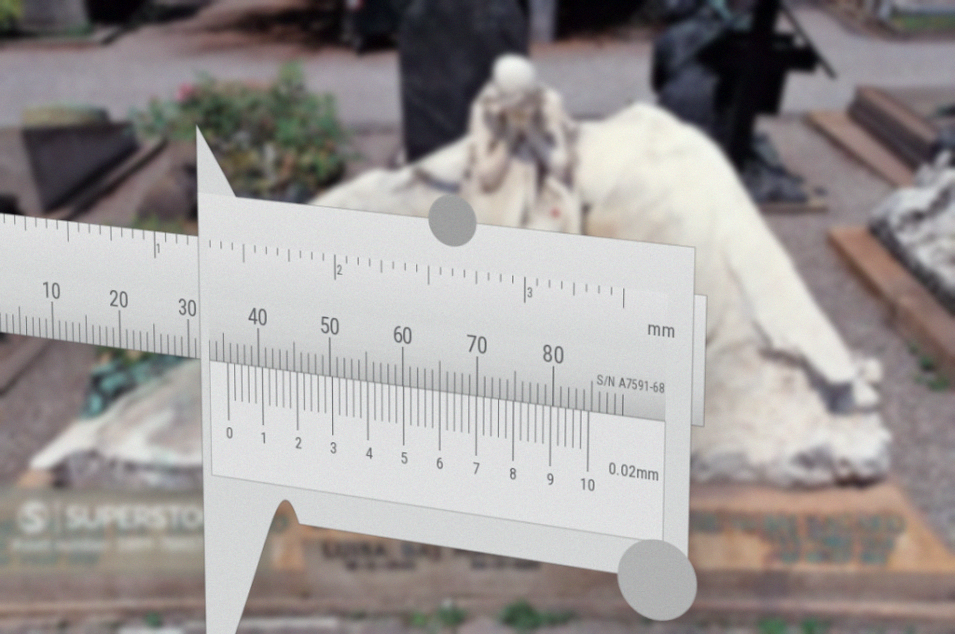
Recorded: 35.6 (mm)
